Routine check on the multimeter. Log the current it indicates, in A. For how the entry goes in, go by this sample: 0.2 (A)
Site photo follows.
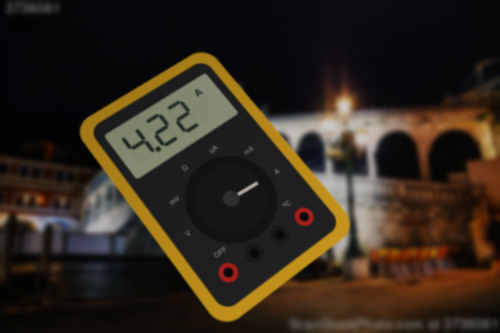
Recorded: 4.22 (A)
